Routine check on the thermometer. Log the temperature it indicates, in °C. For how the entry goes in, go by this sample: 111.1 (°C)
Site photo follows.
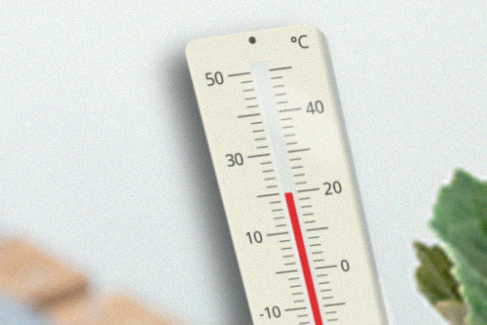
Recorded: 20 (°C)
